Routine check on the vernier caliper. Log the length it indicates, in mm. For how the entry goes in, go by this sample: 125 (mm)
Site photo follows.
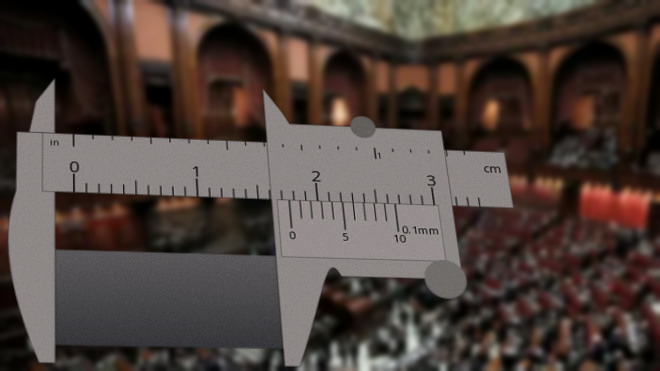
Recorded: 17.6 (mm)
